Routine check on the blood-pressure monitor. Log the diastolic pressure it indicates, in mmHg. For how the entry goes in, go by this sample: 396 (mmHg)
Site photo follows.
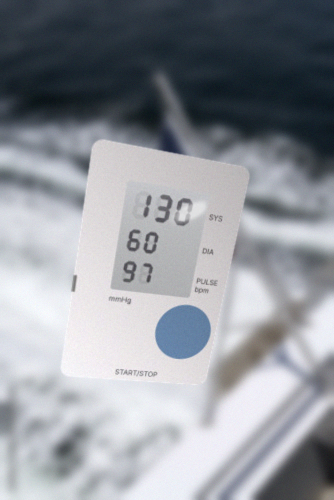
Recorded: 60 (mmHg)
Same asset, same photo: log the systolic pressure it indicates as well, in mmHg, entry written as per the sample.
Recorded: 130 (mmHg)
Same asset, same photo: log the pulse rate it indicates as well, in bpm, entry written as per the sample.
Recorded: 97 (bpm)
